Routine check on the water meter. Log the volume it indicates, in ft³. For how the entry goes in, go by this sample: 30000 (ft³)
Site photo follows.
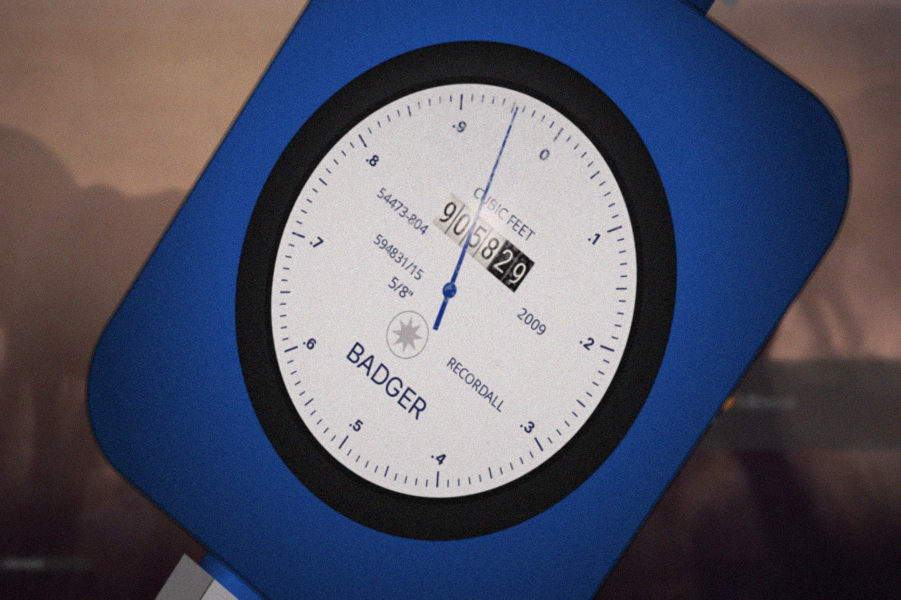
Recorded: 905828.95 (ft³)
